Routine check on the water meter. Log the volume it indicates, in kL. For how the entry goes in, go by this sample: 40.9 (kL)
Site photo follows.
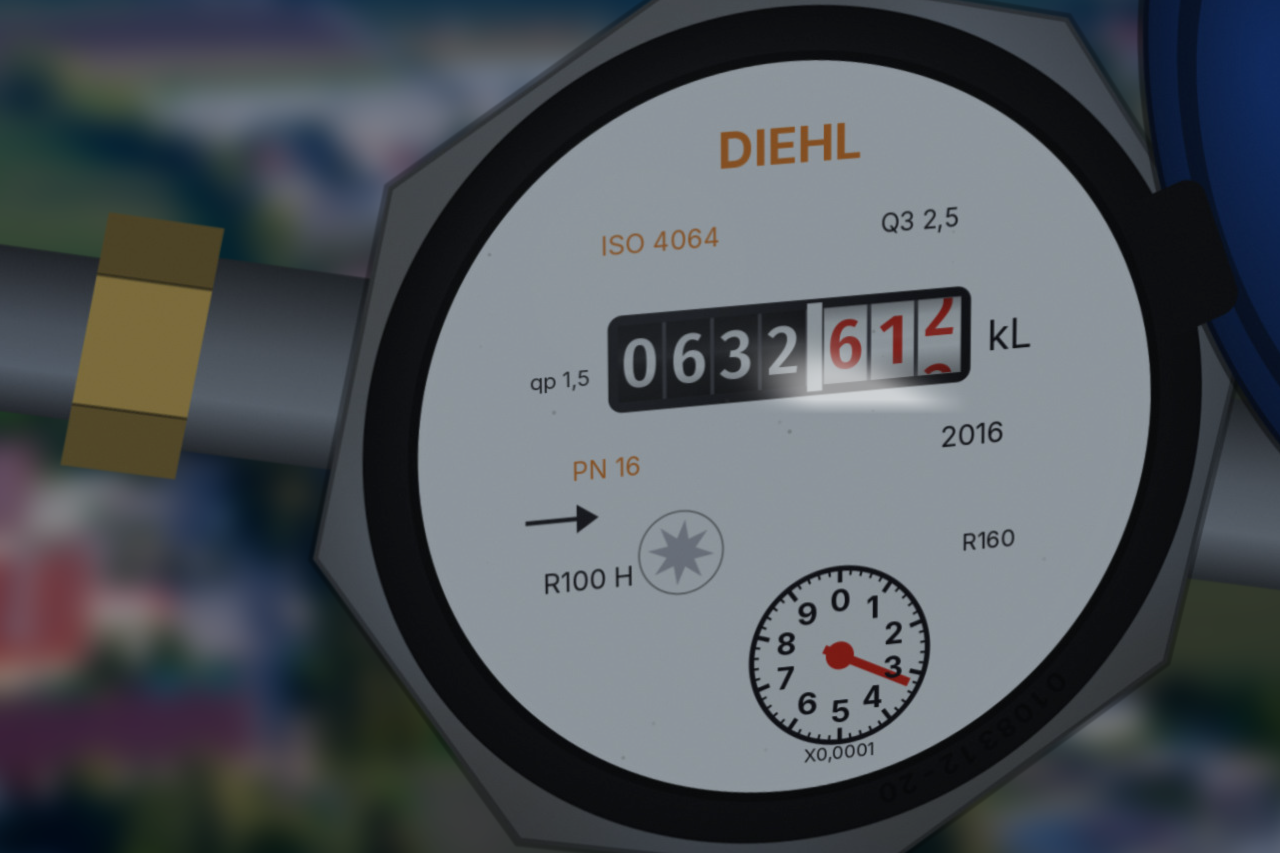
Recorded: 632.6123 (kL)
